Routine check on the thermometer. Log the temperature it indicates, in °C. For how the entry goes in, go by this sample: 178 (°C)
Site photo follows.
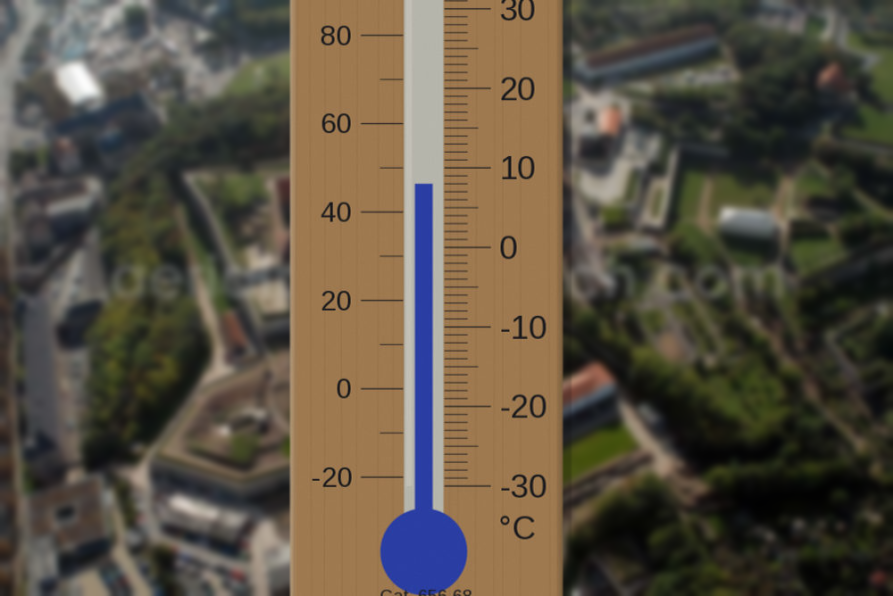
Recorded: 8 (°C)
